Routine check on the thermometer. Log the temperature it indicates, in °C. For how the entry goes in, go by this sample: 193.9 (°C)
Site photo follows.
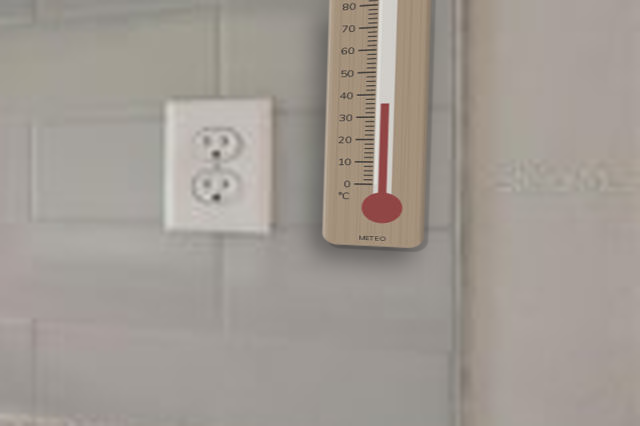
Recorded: 36 (°C)
